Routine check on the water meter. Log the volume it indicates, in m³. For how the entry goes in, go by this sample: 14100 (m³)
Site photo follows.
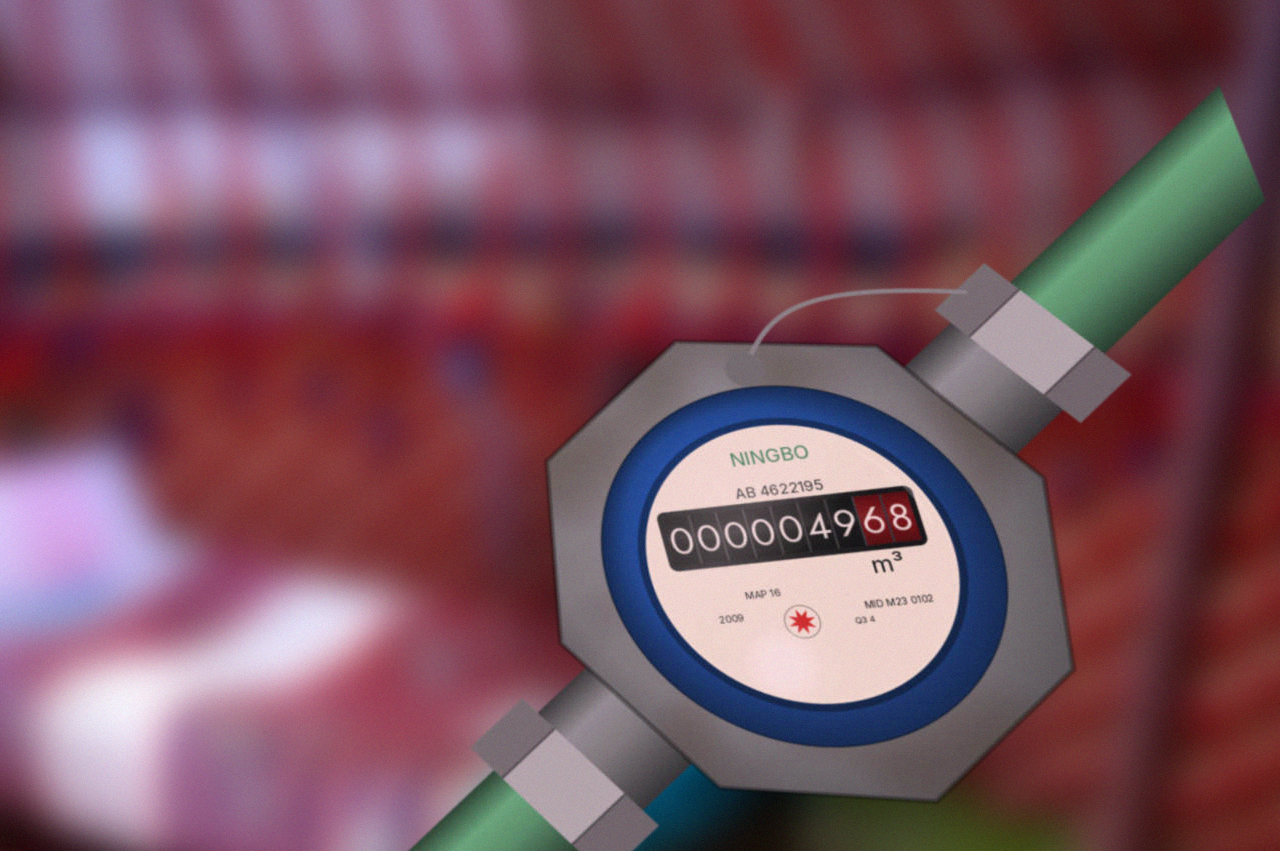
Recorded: 49.68 (m³)
